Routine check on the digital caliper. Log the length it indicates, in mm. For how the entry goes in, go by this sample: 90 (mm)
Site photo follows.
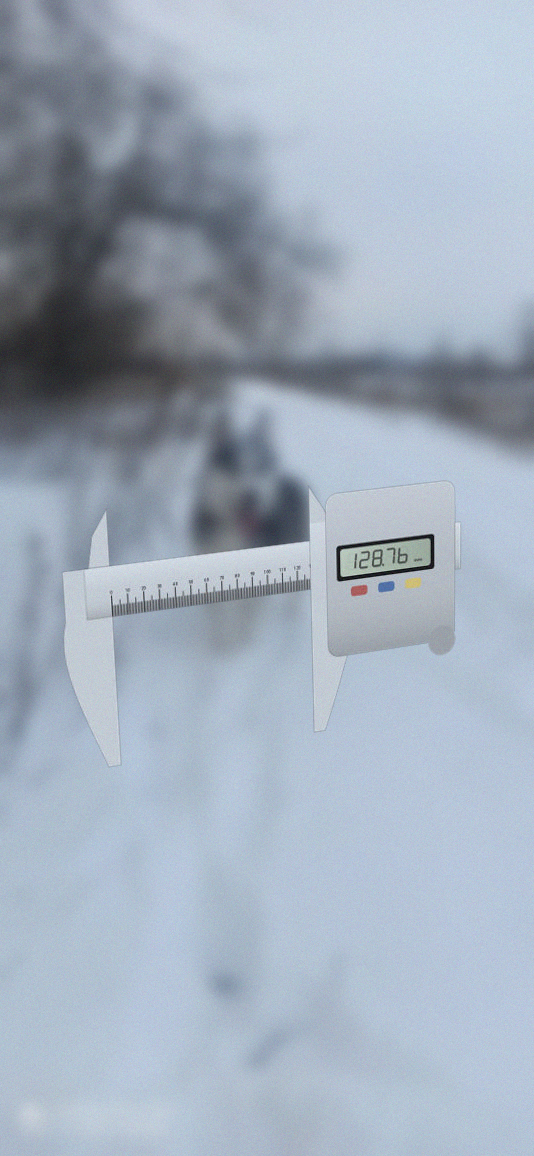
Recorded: 128.76 (mm)
